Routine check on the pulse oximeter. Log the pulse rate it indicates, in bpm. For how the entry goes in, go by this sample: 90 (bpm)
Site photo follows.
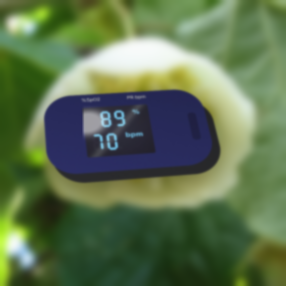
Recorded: 70 (bpm)
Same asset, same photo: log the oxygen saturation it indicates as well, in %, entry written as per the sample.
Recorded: 89 (%)
